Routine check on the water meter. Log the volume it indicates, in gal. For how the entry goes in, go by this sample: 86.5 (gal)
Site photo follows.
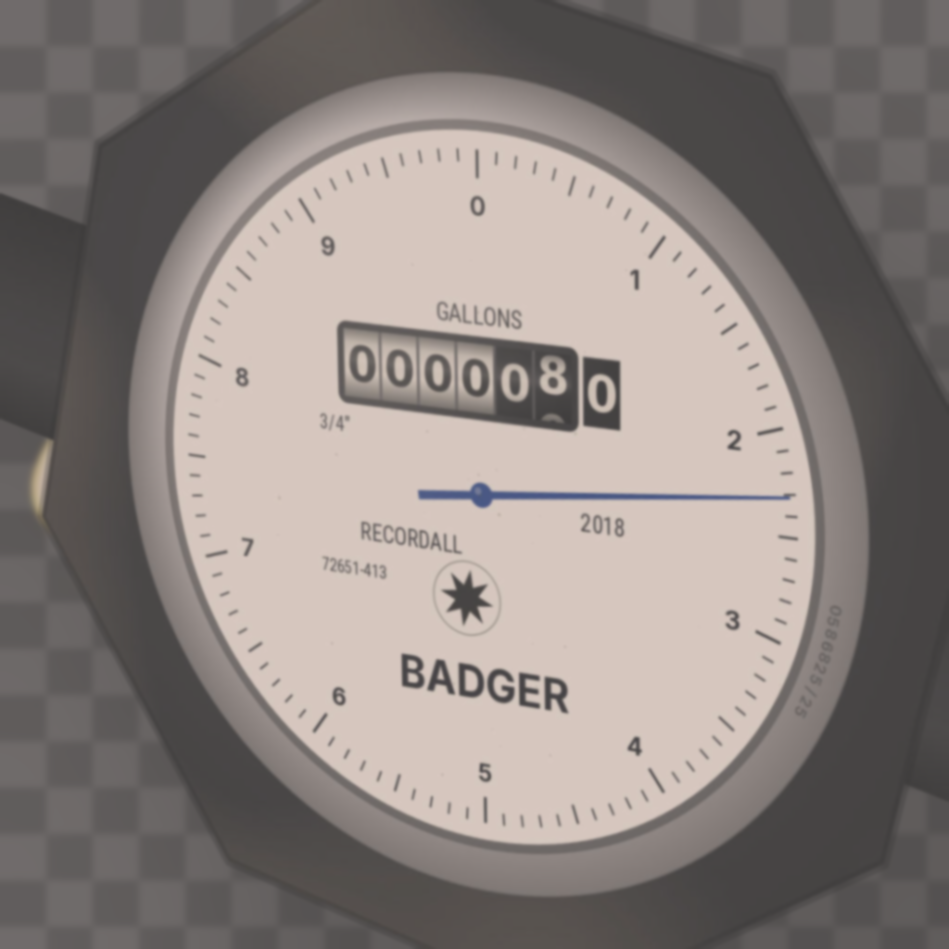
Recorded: 82.3 (gal)
